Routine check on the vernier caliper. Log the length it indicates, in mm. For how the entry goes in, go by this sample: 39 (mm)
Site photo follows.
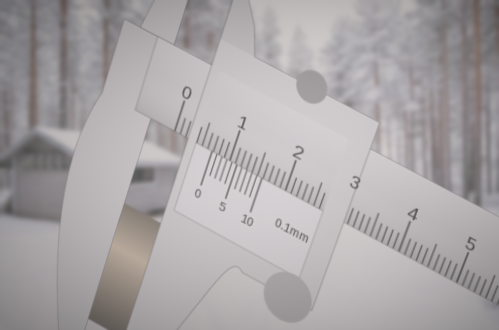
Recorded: 6.8 (mm)
